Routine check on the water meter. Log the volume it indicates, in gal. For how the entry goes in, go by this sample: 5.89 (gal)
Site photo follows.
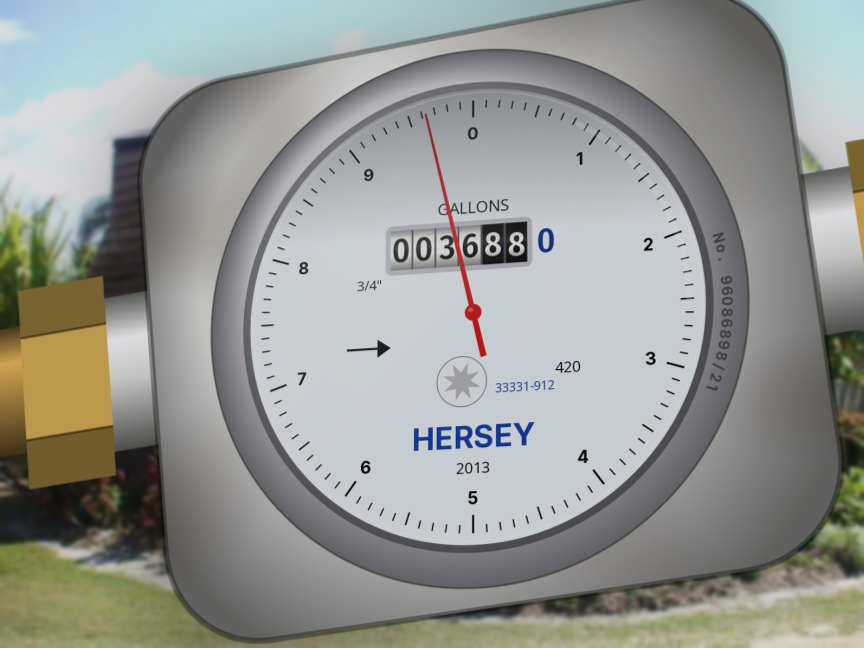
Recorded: 36879.6 (gal)
